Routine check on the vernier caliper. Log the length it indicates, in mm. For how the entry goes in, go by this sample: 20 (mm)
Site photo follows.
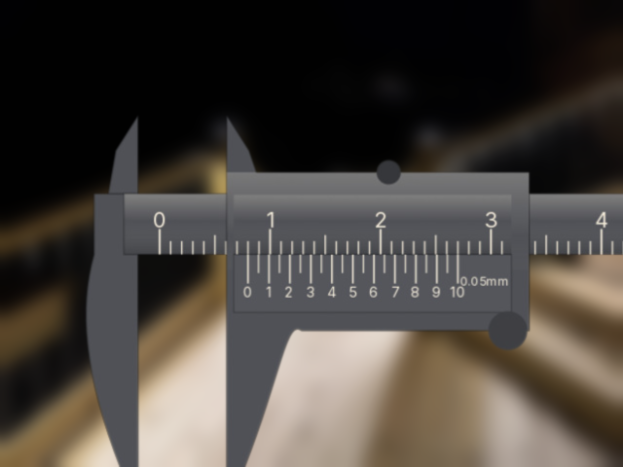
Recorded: 8.0 (mm)
